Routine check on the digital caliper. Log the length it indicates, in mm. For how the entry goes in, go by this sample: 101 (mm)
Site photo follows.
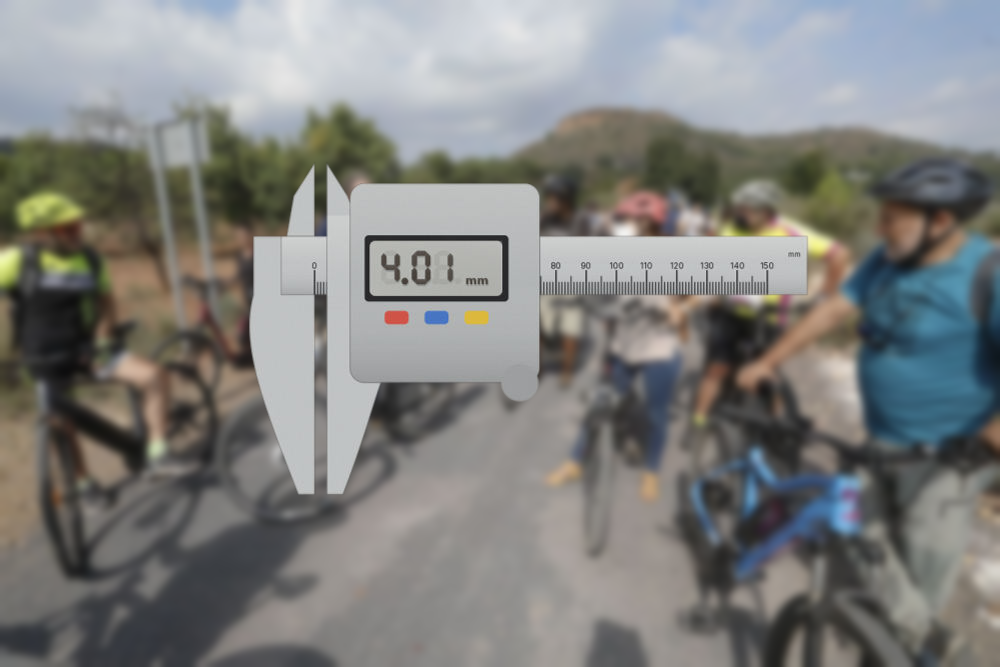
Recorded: 4.01 (mm)
